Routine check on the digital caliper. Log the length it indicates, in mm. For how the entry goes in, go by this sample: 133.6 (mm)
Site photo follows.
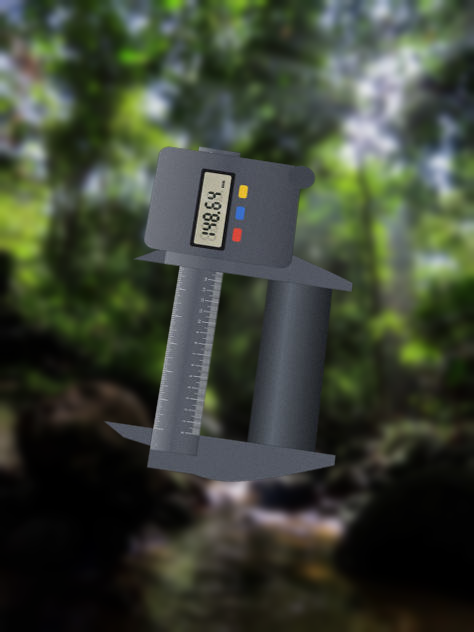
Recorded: 148.64 (mm)
